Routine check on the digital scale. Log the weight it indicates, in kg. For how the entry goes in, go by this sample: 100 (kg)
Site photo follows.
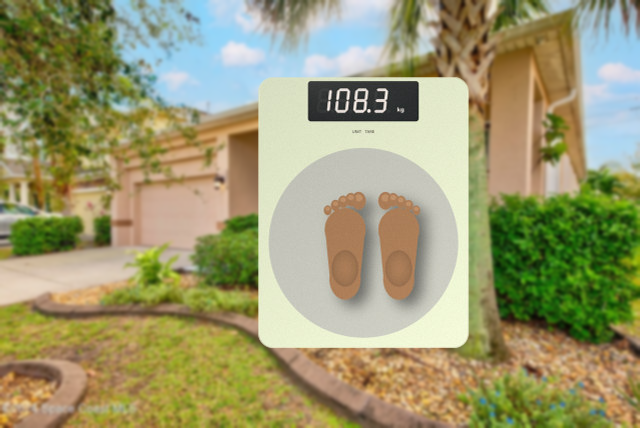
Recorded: 108.3 (kg)
